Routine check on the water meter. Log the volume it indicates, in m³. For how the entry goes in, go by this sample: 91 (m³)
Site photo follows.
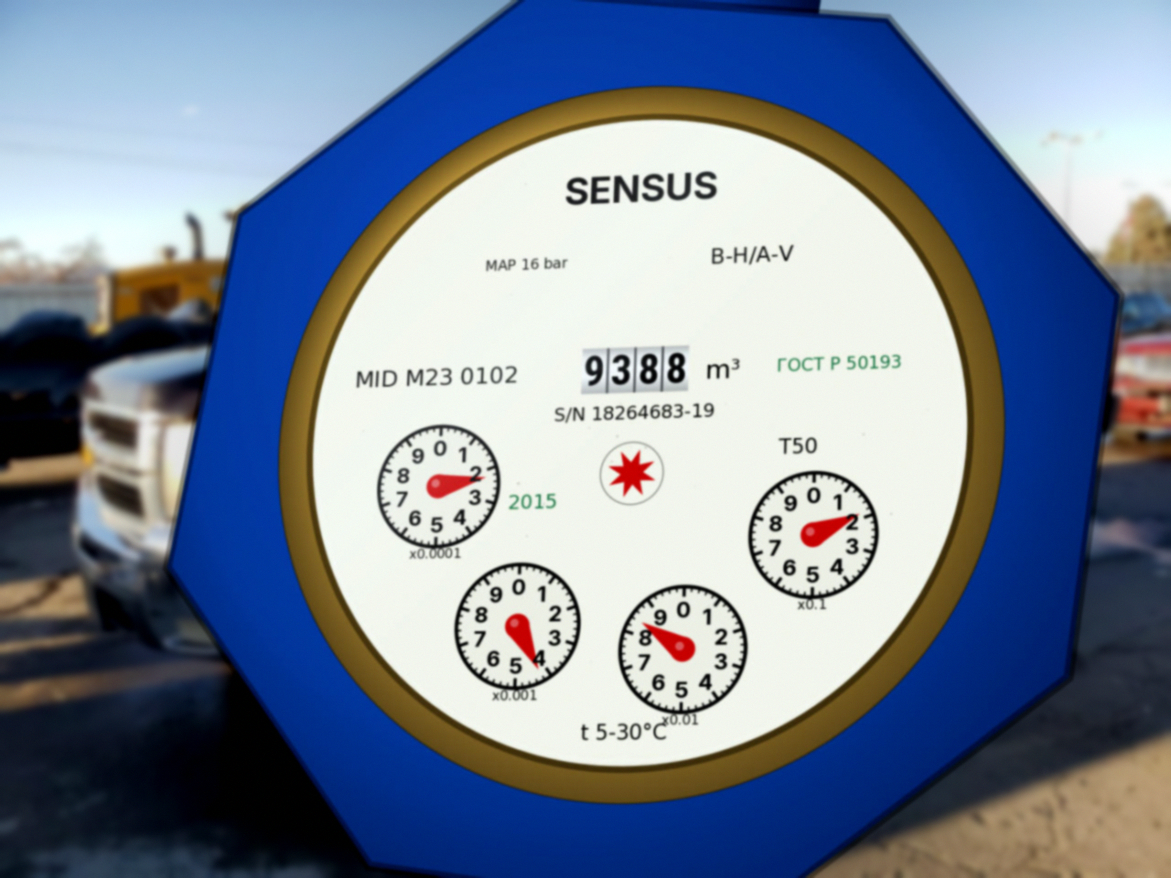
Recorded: 9388.1842 (m³)
